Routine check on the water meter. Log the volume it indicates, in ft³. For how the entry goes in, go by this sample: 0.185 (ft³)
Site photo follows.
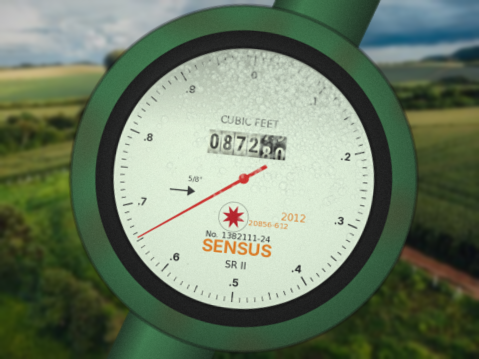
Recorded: 87279.65 (ft³)
